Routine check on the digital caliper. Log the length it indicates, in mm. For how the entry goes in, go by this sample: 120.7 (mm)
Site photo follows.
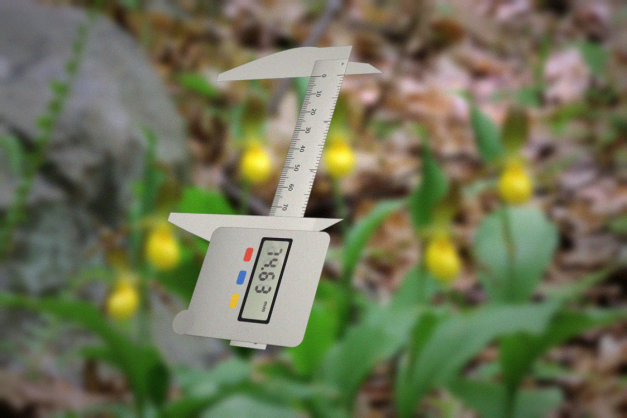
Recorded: 74.63 (mm)
